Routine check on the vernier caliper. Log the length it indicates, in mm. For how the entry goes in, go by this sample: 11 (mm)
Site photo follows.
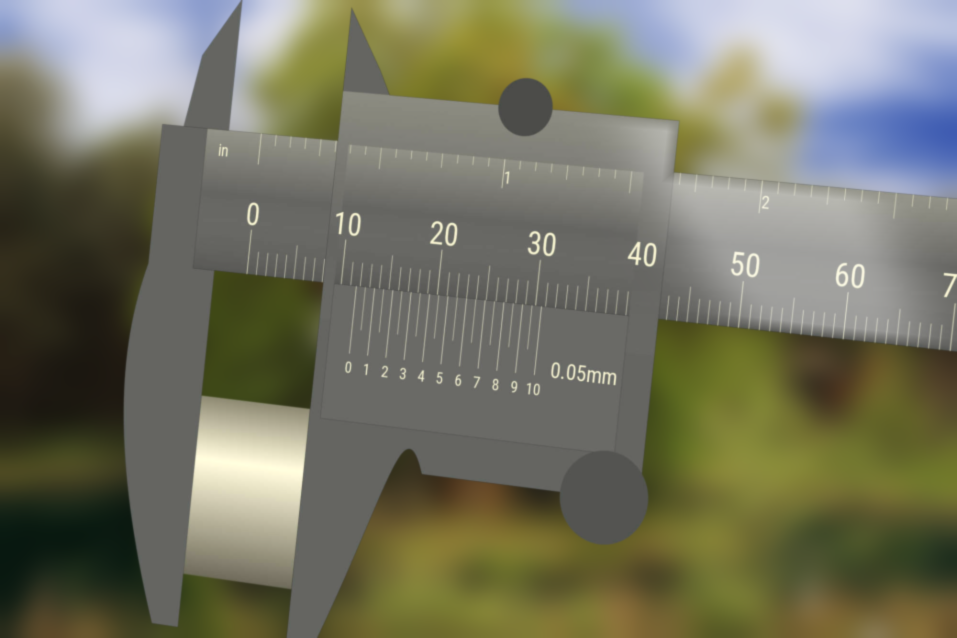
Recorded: 11.6 (mm)
